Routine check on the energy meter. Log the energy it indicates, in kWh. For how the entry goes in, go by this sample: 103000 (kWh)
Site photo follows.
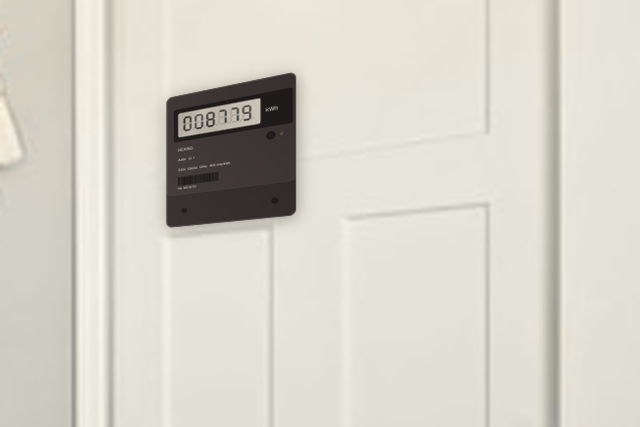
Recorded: 8779 (kWh)
